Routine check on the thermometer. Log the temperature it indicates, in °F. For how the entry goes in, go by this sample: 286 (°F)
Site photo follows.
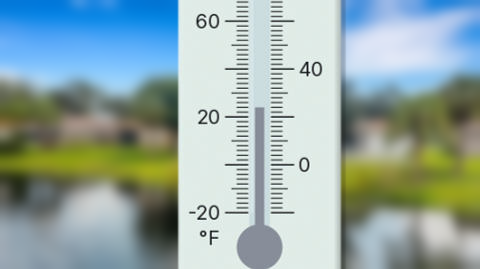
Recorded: 24 (°F)
